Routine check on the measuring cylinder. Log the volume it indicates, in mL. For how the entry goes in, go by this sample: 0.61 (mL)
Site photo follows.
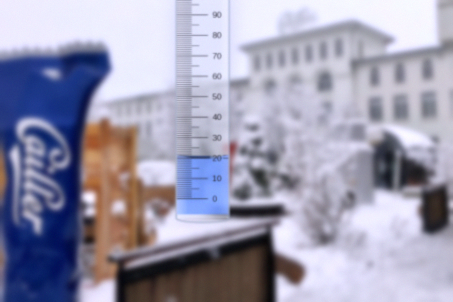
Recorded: 20 (mL)
